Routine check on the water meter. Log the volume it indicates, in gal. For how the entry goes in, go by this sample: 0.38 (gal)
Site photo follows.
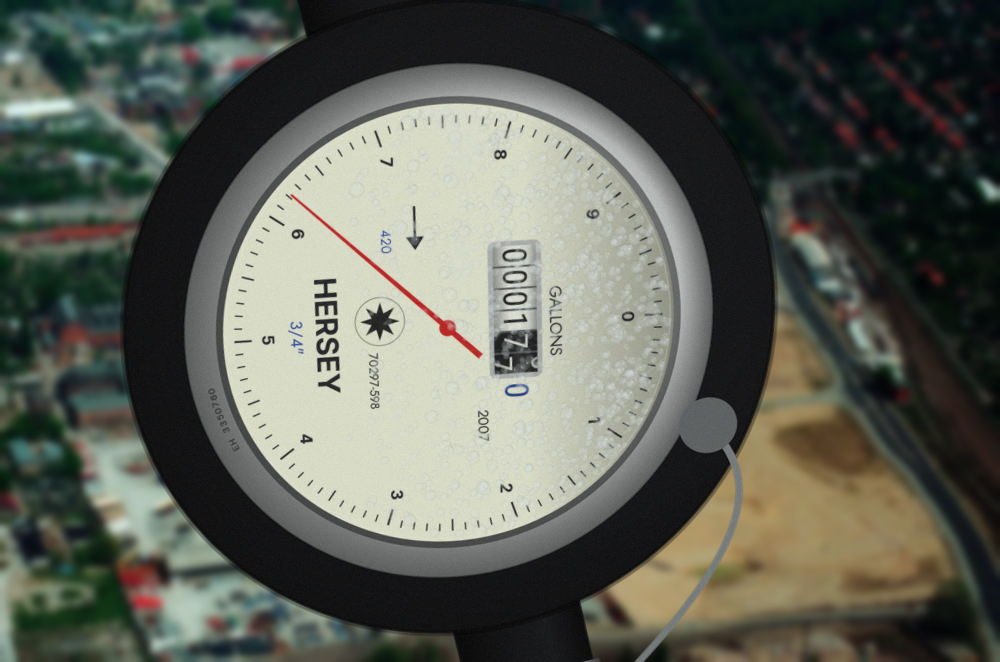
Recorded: 1766.2 (gal)
